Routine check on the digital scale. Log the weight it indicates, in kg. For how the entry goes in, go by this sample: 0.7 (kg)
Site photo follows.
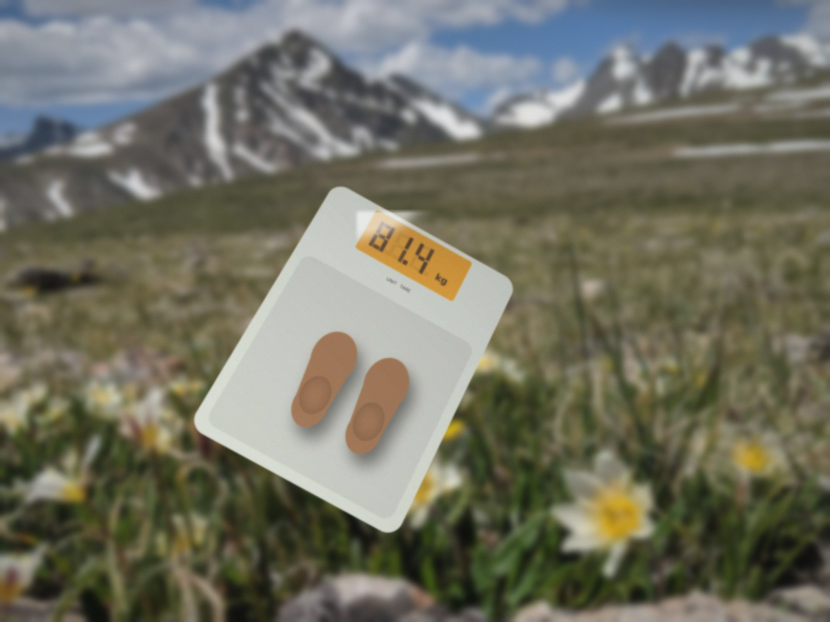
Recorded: 81.4 (kg)
